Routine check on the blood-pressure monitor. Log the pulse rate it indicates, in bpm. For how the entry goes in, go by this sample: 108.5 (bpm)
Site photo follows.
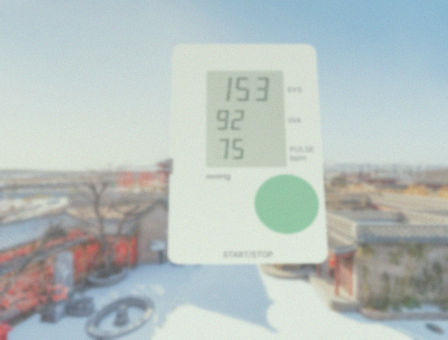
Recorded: 75 (bpm)
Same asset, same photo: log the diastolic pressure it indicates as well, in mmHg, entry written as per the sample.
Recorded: 92 (mmHg)
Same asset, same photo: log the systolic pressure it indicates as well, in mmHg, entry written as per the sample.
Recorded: 153 (mmHg)
